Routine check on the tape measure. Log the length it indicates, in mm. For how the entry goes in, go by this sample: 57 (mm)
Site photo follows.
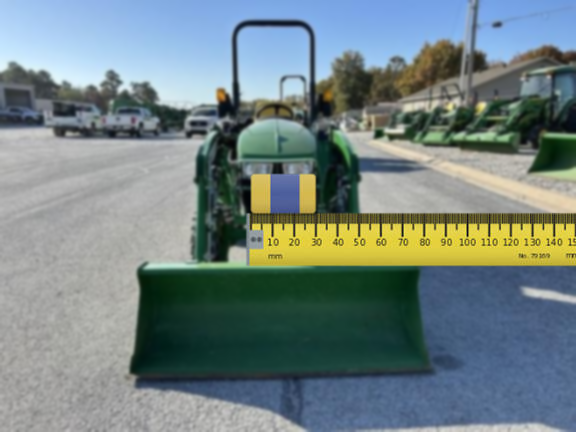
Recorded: 30 (mm)
